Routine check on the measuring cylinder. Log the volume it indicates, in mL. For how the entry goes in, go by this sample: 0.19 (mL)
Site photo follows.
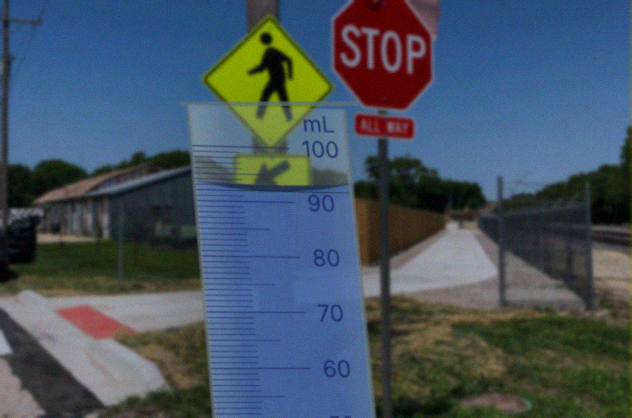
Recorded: 92 (mL)
